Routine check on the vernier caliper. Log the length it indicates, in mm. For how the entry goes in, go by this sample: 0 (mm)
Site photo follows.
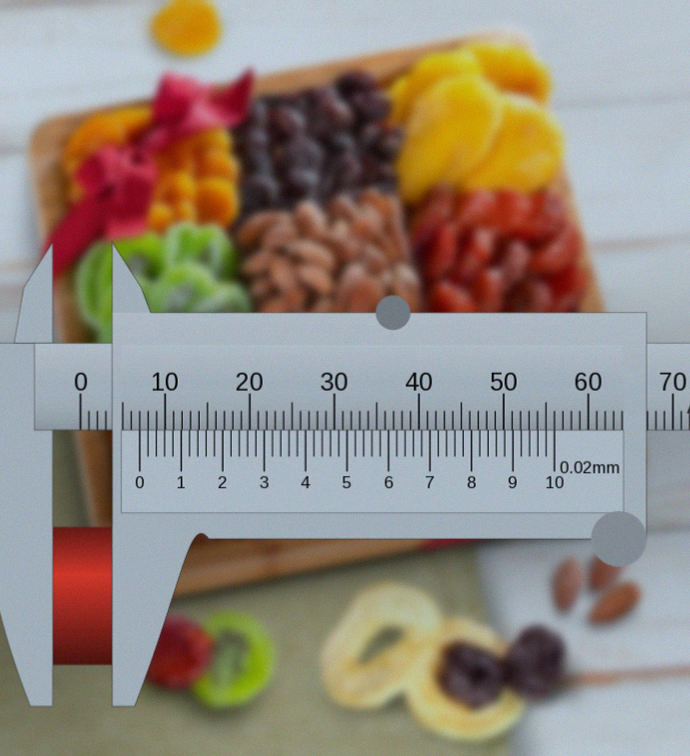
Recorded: 7.0 (mm)
